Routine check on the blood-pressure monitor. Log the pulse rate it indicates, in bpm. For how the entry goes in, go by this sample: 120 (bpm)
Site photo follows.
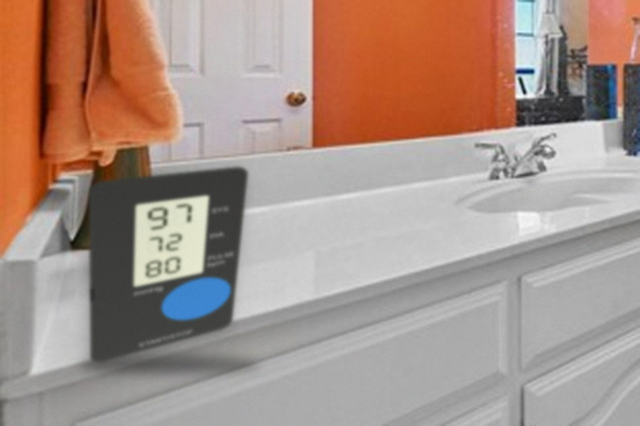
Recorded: 80 (bpm)
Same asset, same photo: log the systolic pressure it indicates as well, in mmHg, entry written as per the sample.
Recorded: 97 (mmHg)
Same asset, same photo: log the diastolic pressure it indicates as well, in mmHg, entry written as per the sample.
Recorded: 72 (mmHg)
